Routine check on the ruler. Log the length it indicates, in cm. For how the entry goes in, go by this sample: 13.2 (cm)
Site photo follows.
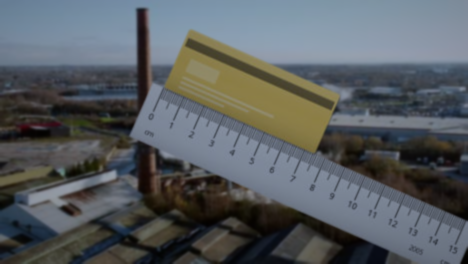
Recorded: 7.5 (cm)
